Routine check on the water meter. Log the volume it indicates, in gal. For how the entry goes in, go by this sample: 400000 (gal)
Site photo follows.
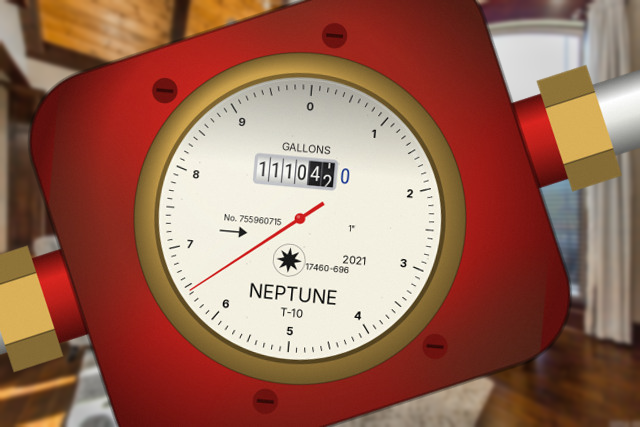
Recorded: 1110416.4 (gal)
